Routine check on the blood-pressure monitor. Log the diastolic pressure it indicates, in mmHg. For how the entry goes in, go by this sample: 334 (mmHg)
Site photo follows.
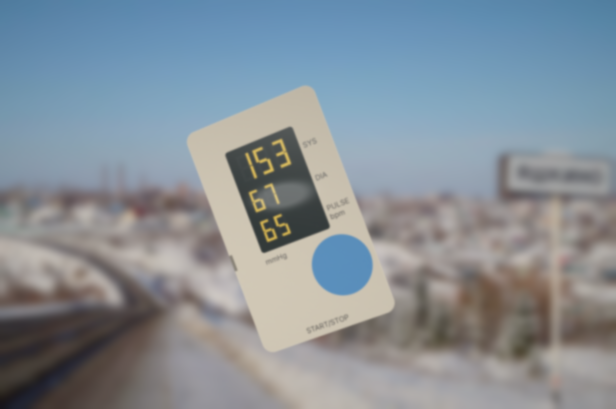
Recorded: 67 (mmHg)
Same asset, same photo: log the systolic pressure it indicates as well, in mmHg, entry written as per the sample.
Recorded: 153 (mmHg)
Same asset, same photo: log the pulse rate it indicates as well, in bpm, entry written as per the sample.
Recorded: 65 (bpm)
